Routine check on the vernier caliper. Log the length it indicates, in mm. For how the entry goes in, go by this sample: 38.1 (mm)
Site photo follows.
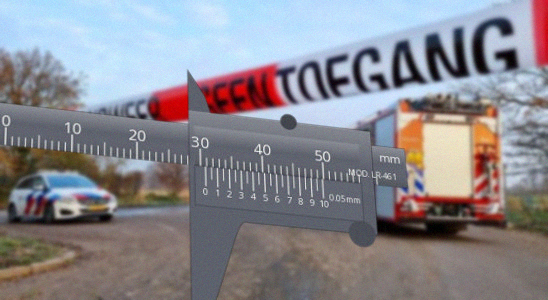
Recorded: 30.8 (mm)
